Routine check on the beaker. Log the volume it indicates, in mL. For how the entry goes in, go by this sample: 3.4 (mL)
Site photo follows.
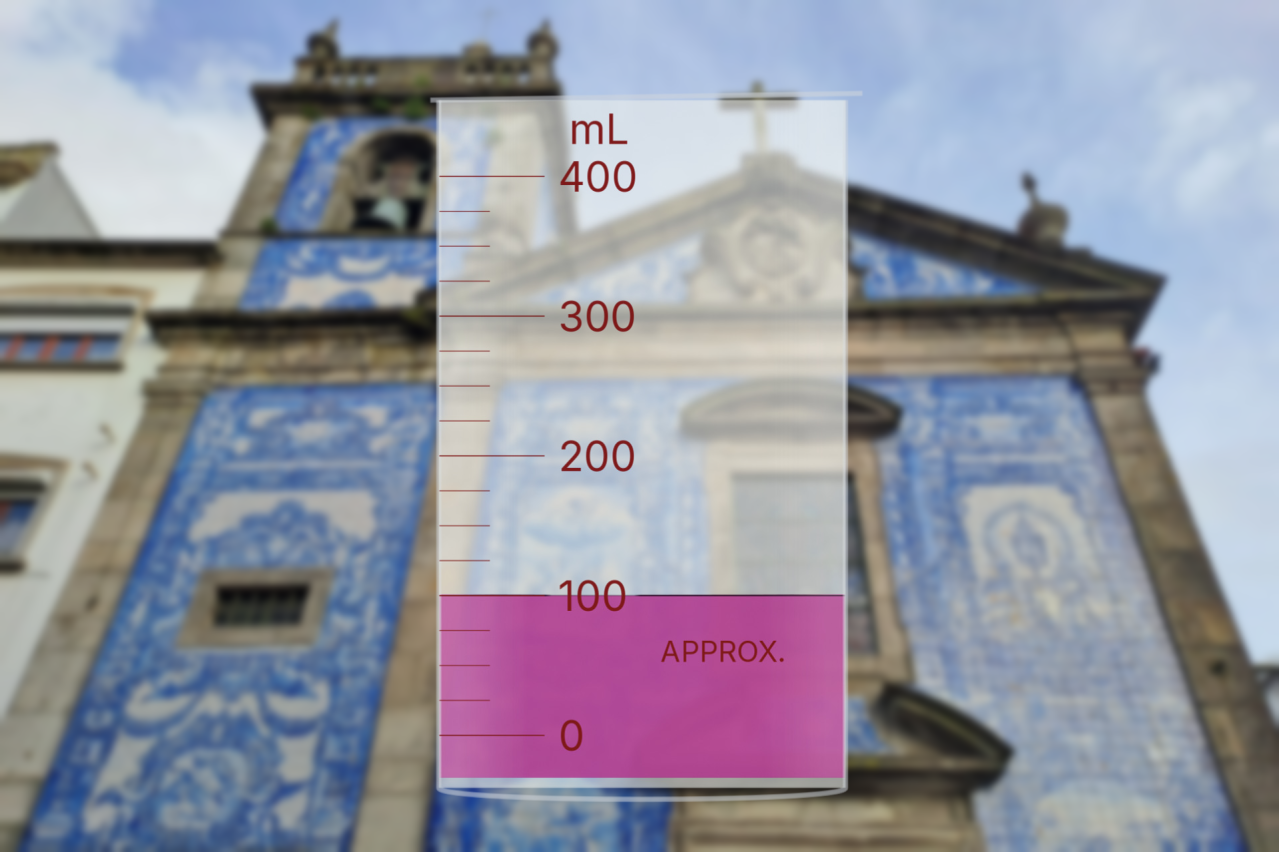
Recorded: 100 (mL)
